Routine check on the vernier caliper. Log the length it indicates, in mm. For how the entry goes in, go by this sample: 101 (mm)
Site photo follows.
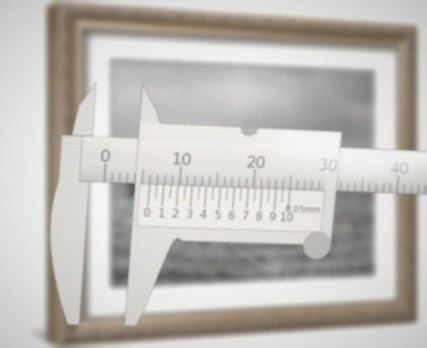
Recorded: 6.0 (mm)
